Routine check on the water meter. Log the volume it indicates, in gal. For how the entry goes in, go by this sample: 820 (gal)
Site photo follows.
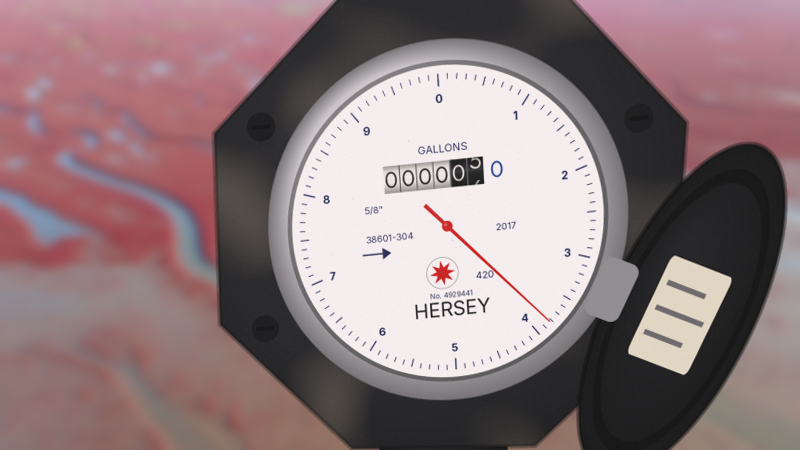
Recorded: 53.8 (gal)
